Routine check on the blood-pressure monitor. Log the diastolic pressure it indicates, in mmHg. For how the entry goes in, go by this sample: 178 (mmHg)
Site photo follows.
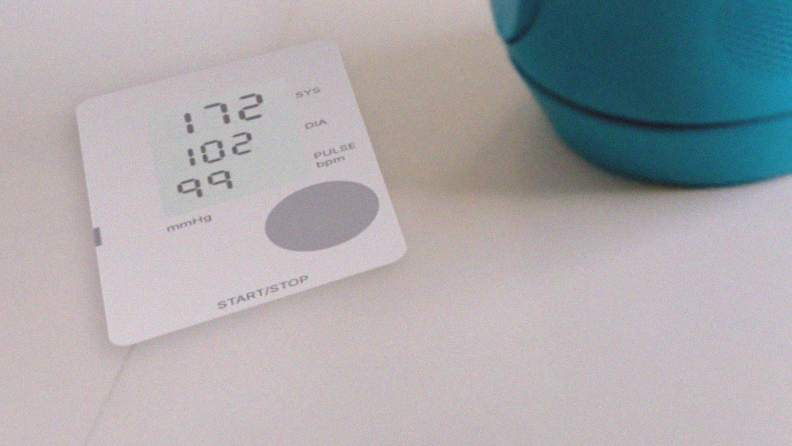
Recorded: 102 (mmHg)
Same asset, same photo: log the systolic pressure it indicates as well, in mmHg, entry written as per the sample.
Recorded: 172 (mmHg)
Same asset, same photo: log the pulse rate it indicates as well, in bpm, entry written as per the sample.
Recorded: 99 (bpm)
